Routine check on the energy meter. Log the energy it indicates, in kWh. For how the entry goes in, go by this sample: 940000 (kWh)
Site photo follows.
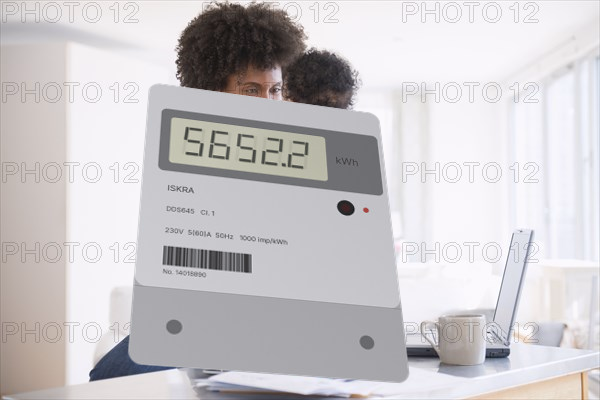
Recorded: 5652.2 (kWh)
